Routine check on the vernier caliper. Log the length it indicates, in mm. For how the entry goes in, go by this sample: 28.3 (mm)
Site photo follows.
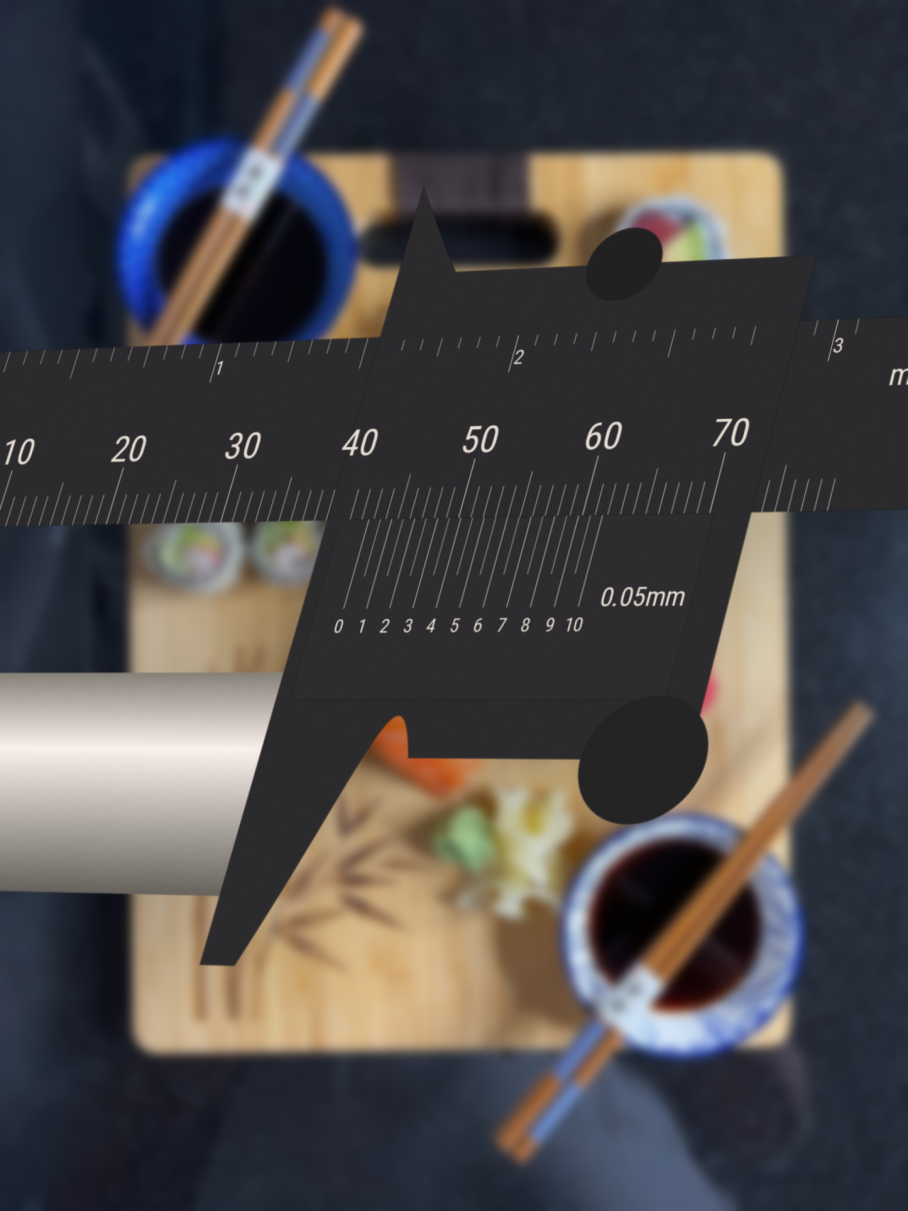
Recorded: 42.6 (mm)
